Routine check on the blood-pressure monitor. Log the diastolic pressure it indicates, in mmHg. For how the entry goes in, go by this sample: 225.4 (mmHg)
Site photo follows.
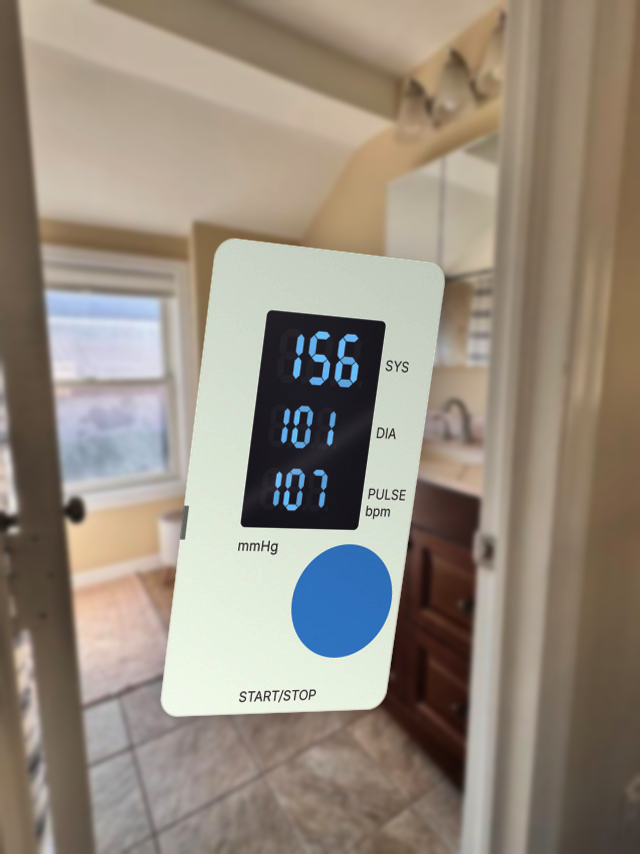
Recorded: 101 (mmHg)
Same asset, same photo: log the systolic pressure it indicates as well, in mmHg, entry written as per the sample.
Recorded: 156 (mmHg)
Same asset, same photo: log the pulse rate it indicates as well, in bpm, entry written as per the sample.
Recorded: 107 (bpm)
